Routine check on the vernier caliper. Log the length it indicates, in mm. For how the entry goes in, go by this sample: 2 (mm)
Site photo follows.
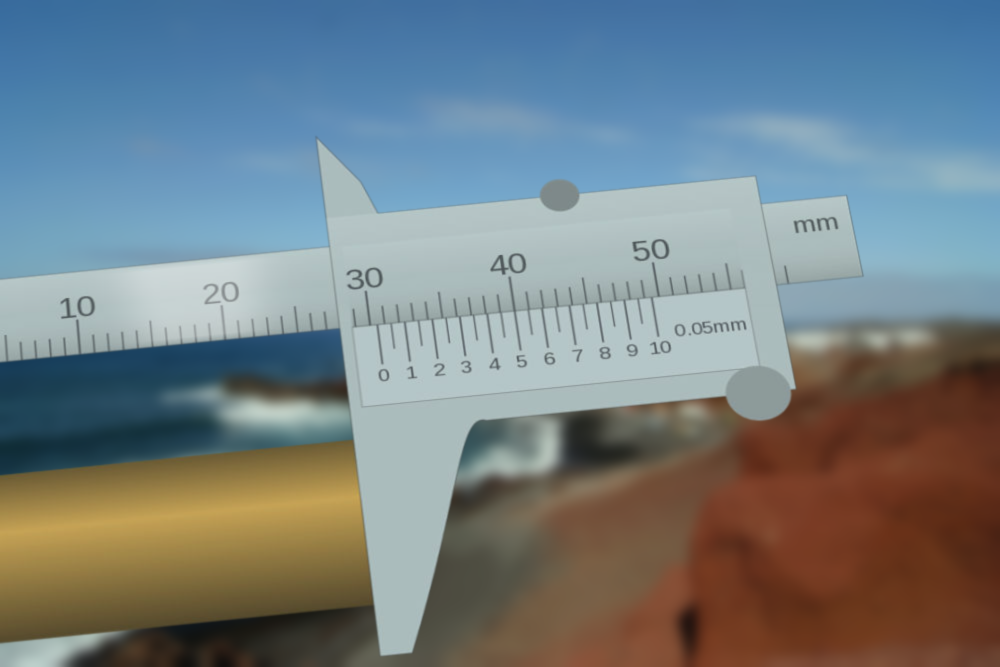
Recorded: 30.5 (mm)
